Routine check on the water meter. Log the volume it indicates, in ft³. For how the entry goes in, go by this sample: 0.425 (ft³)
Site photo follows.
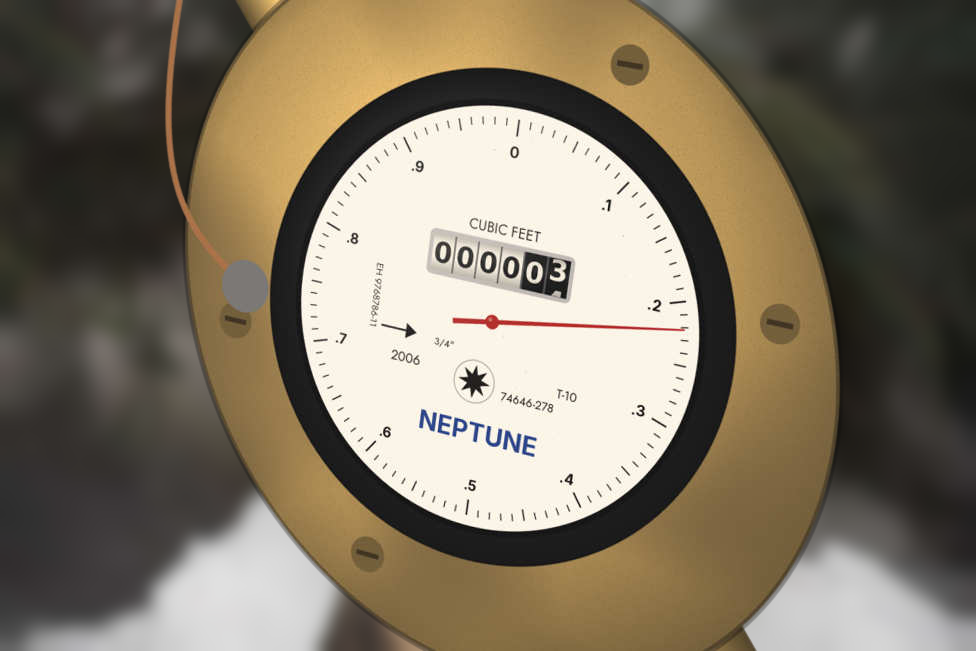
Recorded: 3.22 (ft³)
